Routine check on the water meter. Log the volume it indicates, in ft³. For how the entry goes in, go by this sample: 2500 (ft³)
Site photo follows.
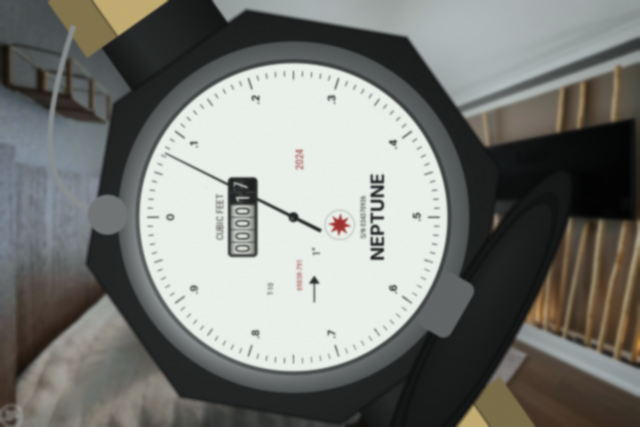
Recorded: 17.07 (ft³)
